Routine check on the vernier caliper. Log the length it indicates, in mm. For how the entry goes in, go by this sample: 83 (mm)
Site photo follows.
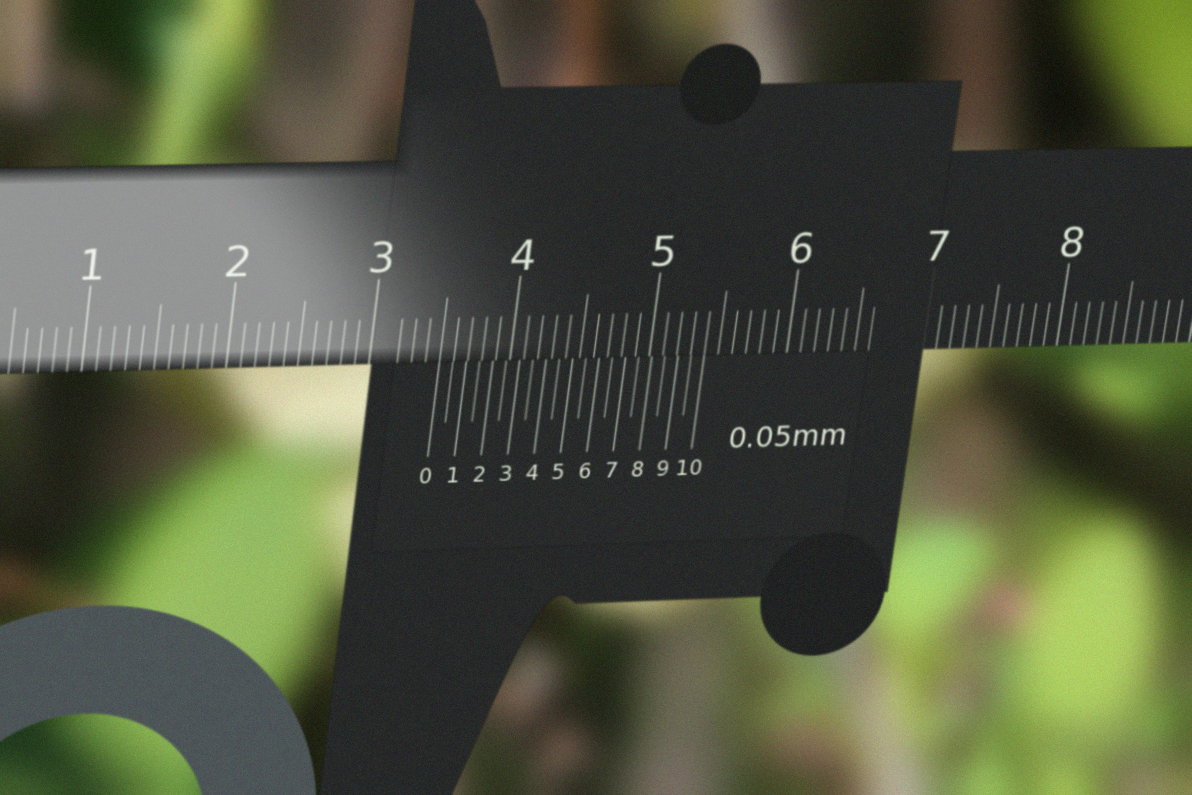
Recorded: 35.0 (mm)
